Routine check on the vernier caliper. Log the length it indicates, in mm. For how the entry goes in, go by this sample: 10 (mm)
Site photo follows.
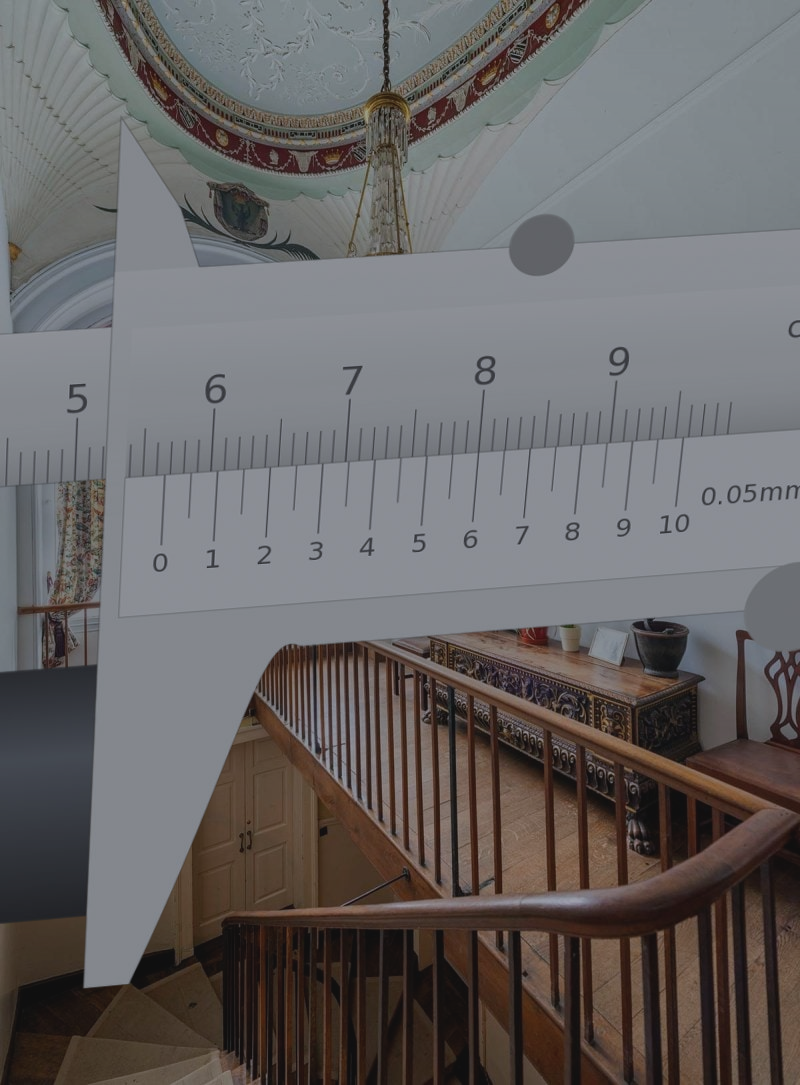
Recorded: 56.6 (mm)
